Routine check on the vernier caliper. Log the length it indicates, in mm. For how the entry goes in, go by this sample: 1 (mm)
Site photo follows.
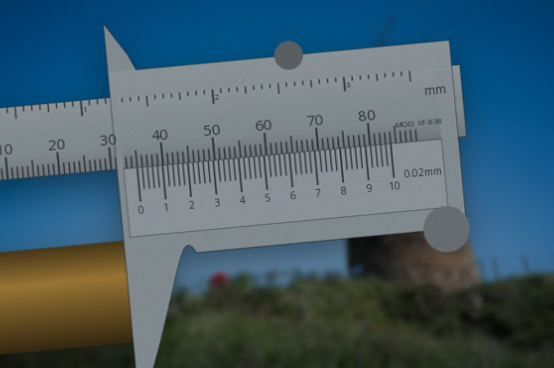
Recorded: 35.0 (mm)
